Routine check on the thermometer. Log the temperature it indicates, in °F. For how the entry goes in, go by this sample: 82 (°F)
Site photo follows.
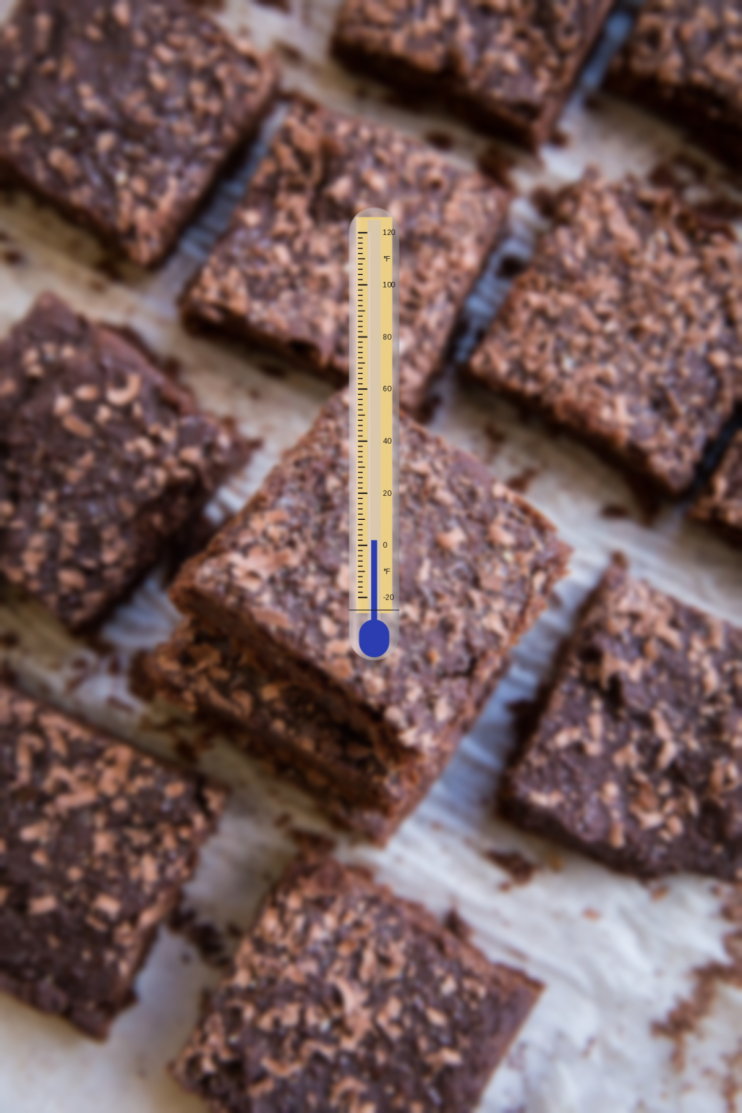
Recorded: 2 (°F)
